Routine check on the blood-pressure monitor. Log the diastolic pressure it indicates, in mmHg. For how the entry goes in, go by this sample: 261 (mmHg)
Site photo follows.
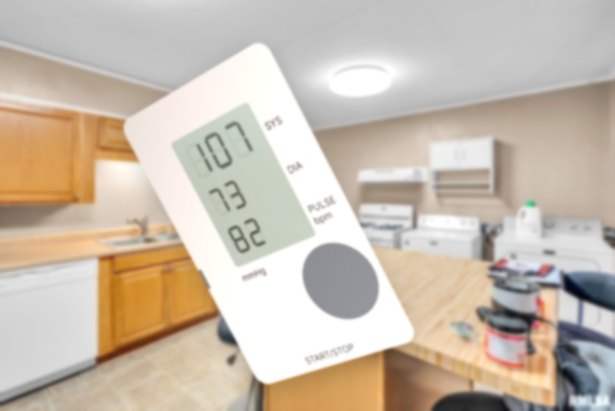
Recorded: 73 (mmHg)
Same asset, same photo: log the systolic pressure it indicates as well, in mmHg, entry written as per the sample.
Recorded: 107 (mmHg)
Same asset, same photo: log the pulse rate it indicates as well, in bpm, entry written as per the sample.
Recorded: 82 (bpm)
